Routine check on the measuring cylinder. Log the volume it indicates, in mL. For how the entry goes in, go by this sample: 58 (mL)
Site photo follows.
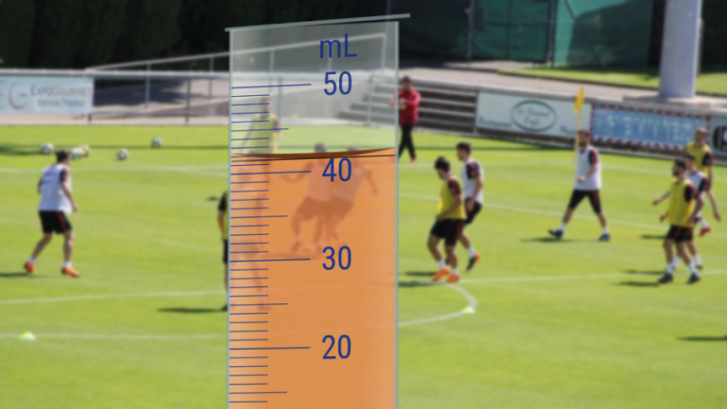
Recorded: 41.5 (mL)
